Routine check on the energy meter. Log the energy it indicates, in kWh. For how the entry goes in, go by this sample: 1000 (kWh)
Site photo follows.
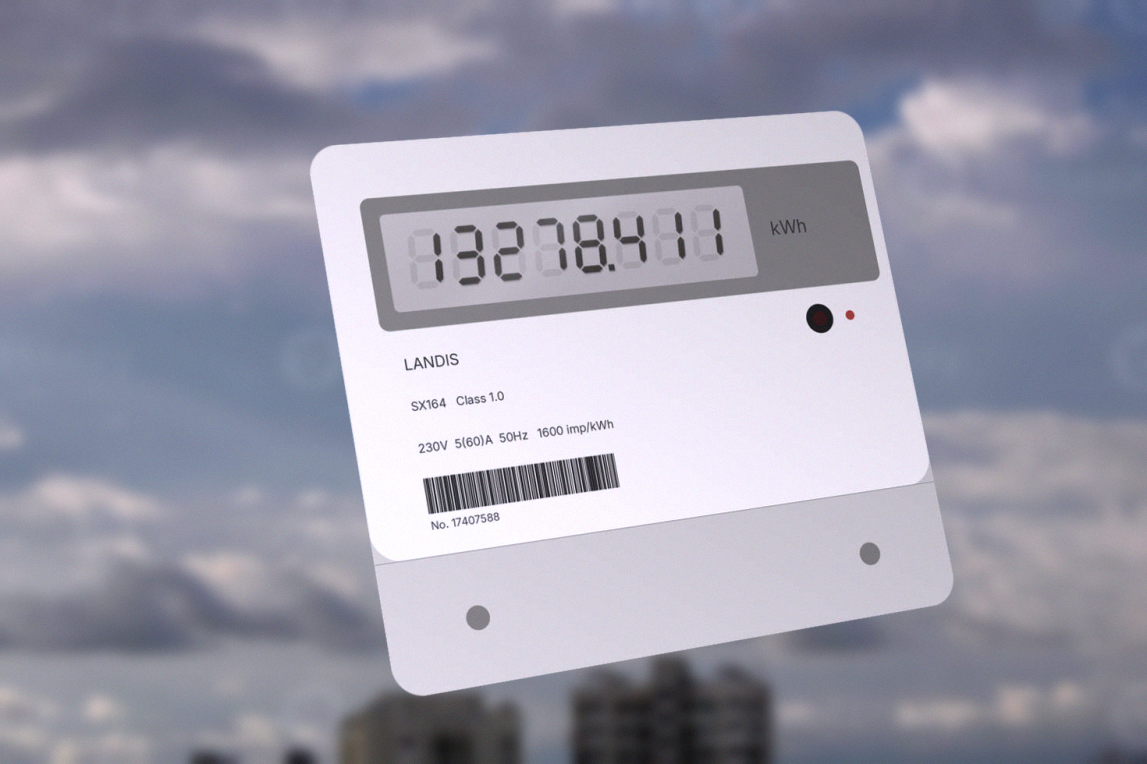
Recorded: 13278.411 (kWh)
